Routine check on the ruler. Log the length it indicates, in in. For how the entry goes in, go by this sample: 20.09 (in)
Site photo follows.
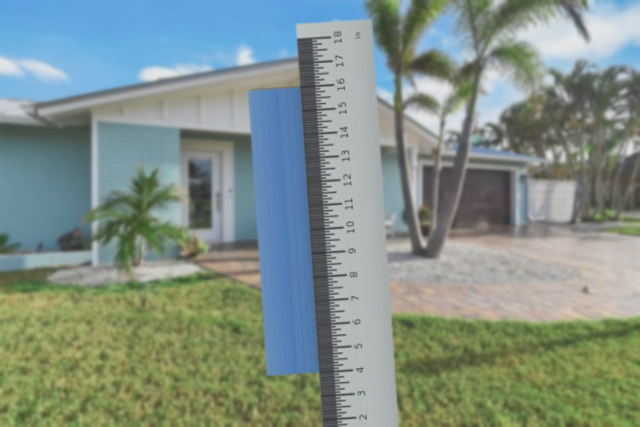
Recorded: 12 (in)
